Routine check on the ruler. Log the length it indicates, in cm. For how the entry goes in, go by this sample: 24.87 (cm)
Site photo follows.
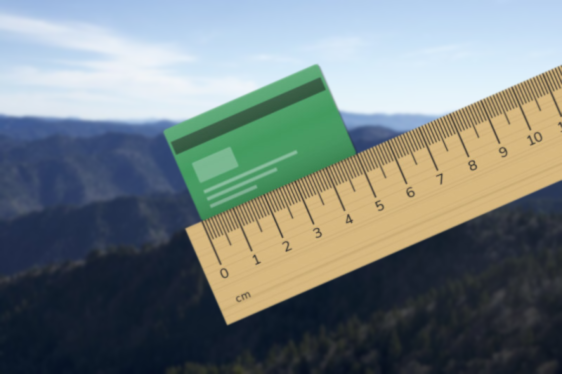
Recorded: 5 (cm)
